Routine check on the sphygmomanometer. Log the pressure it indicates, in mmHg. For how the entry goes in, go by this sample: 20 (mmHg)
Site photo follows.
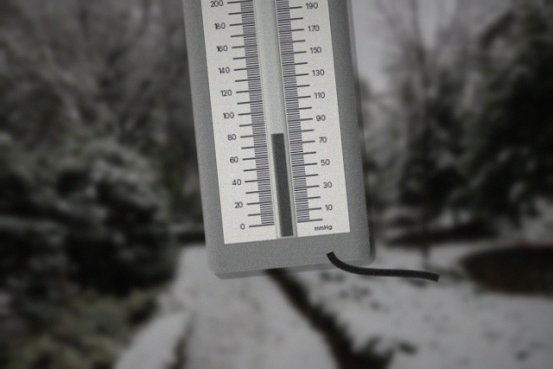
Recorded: 80 (mmHg)
